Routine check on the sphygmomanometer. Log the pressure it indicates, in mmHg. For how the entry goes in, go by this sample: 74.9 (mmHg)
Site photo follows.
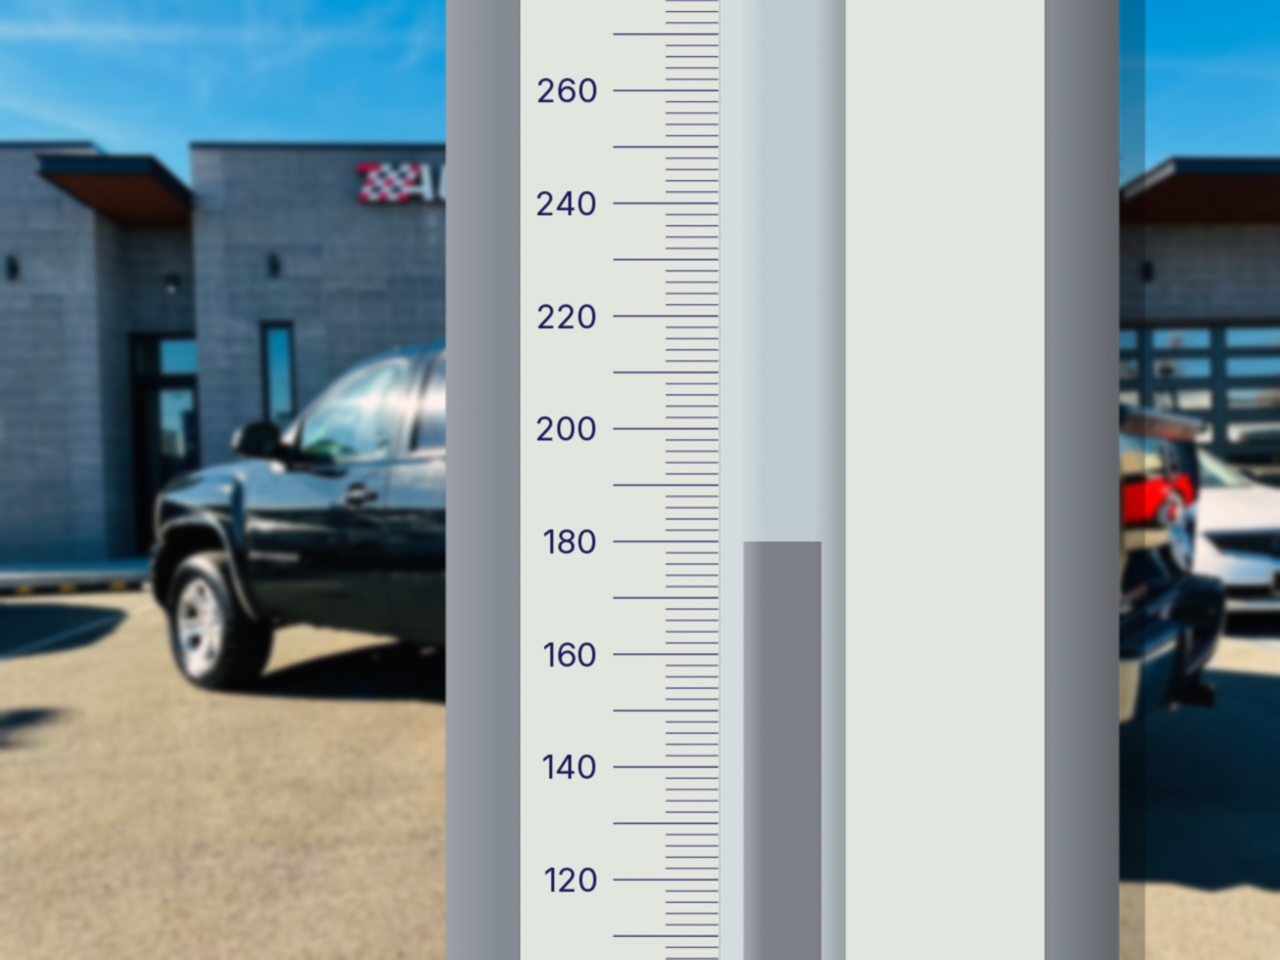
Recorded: 180 (mmHg)
